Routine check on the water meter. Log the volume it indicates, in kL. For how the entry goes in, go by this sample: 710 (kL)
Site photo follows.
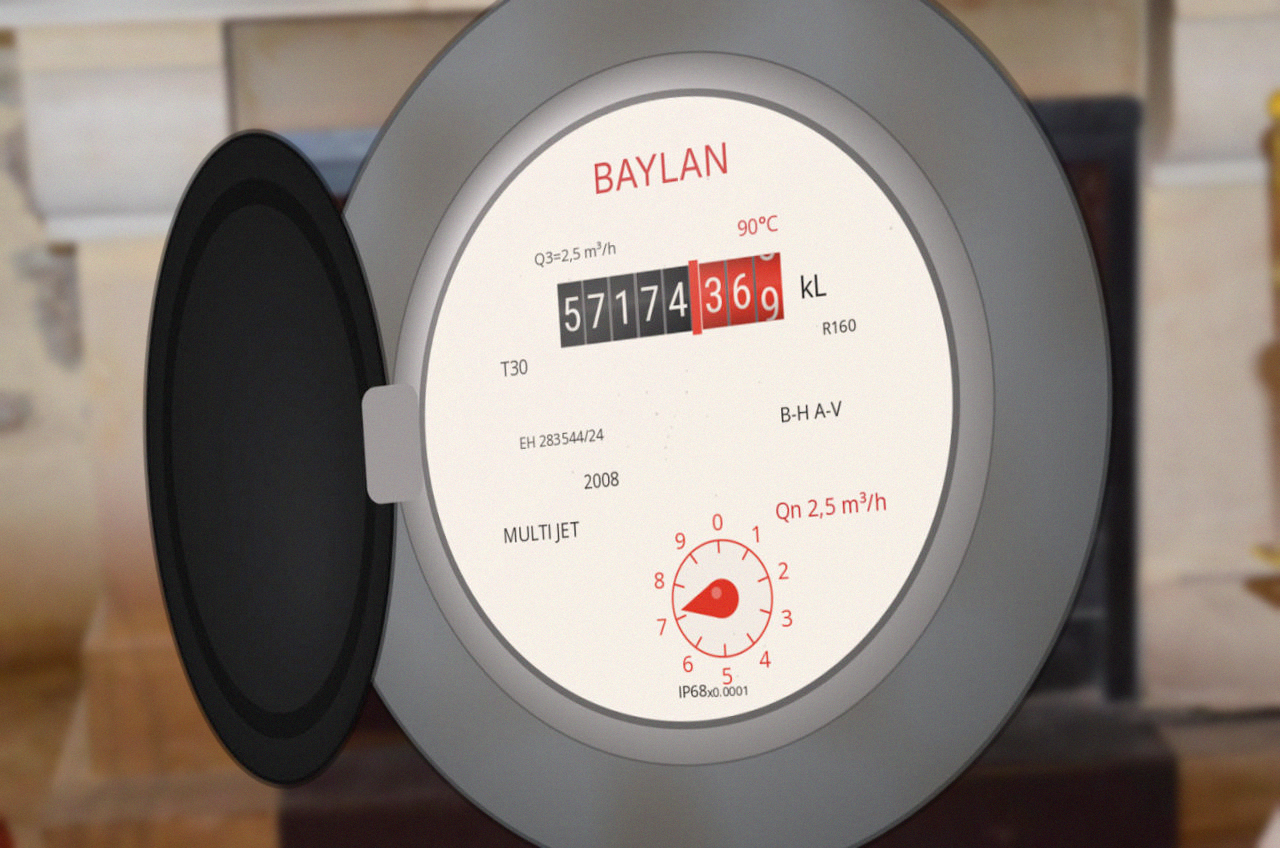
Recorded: 57174.3687 (kL)
